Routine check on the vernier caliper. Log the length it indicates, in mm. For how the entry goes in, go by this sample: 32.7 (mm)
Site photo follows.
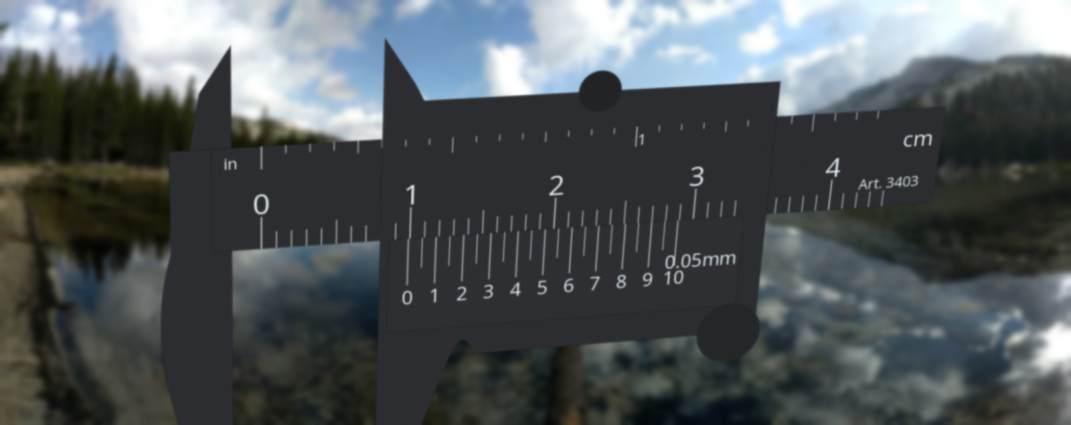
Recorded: 9.9 (mm)
